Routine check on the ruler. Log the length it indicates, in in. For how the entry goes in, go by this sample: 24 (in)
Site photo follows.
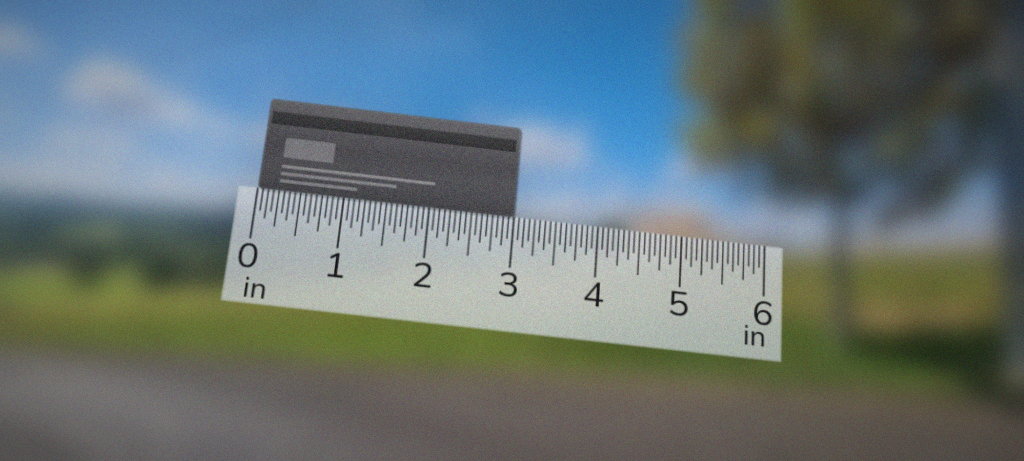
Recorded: 3 (in)
